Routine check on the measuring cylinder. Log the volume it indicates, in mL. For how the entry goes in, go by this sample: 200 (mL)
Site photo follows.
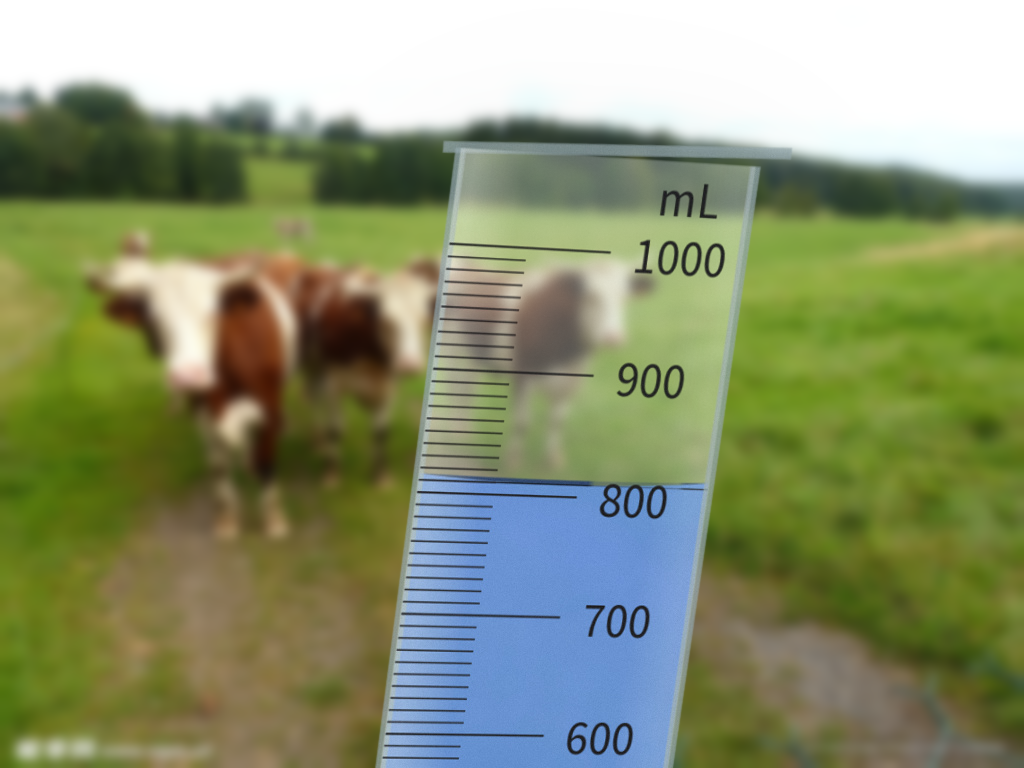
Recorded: 810 (mL)
